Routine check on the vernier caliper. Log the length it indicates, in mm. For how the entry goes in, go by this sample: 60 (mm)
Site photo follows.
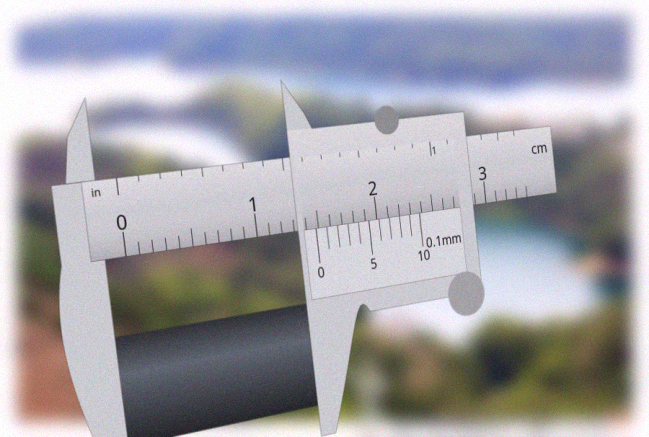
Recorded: 14.8 (mm)
